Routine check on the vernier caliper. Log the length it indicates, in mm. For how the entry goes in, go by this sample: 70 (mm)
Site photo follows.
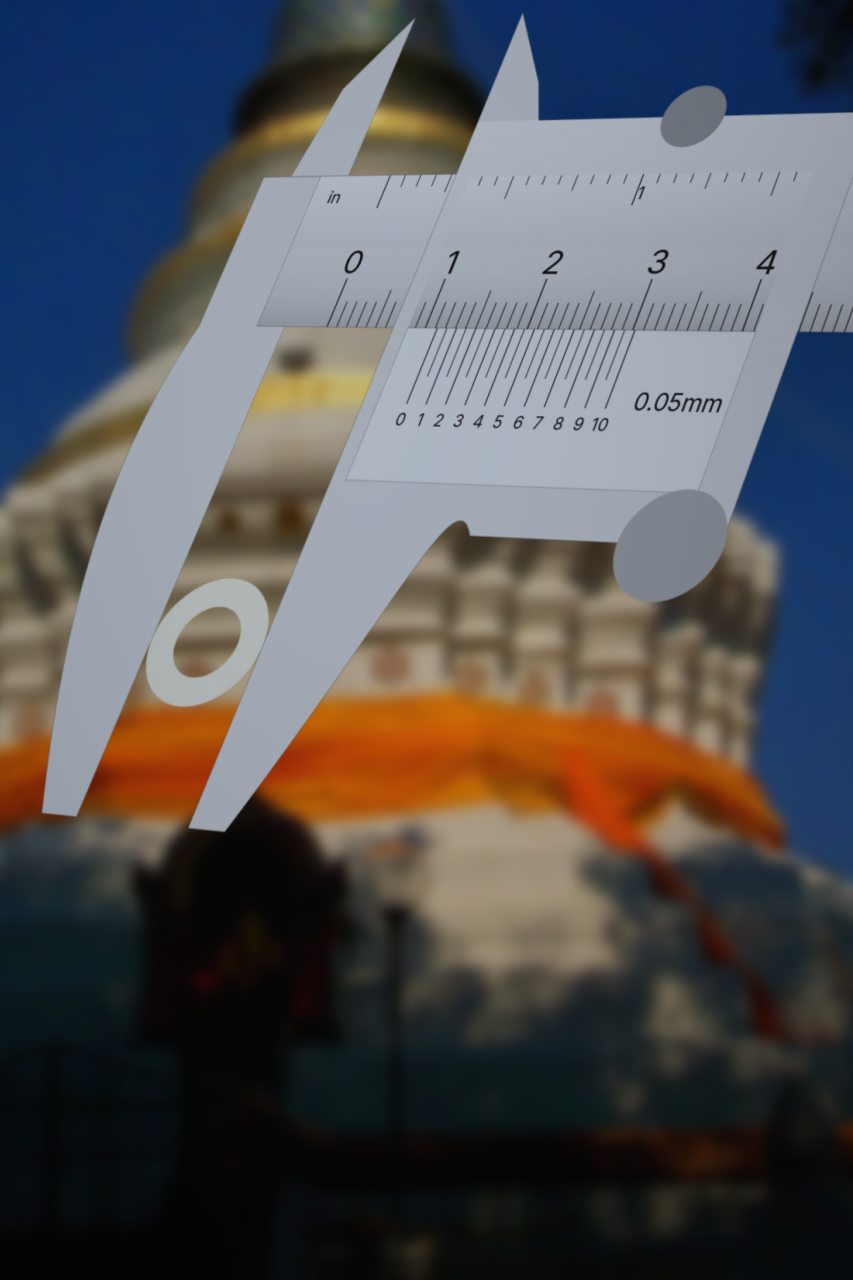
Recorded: 11.2 (mm)
